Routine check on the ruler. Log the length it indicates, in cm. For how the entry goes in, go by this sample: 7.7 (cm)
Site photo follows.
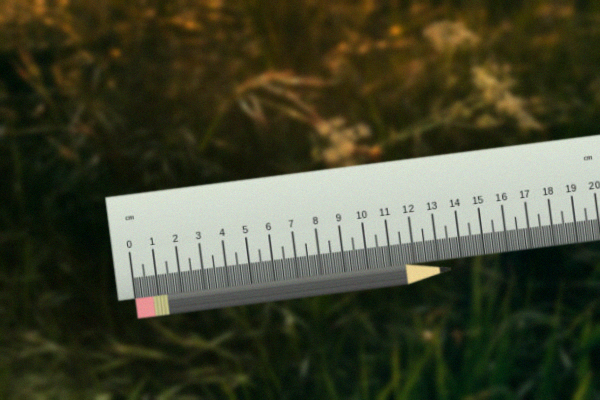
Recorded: 13.5 (cm)
